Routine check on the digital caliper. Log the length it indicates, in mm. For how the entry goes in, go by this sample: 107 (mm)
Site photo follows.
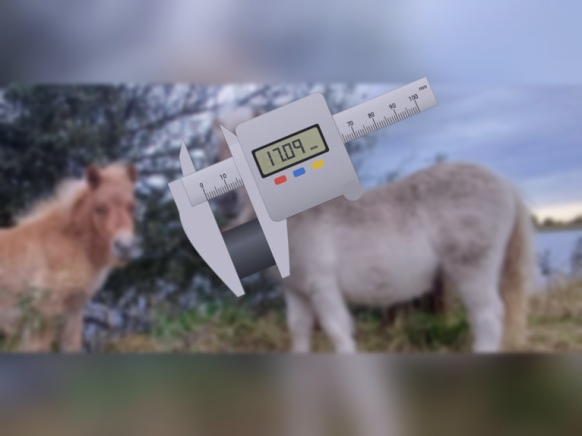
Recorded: 17.09 (mm)
